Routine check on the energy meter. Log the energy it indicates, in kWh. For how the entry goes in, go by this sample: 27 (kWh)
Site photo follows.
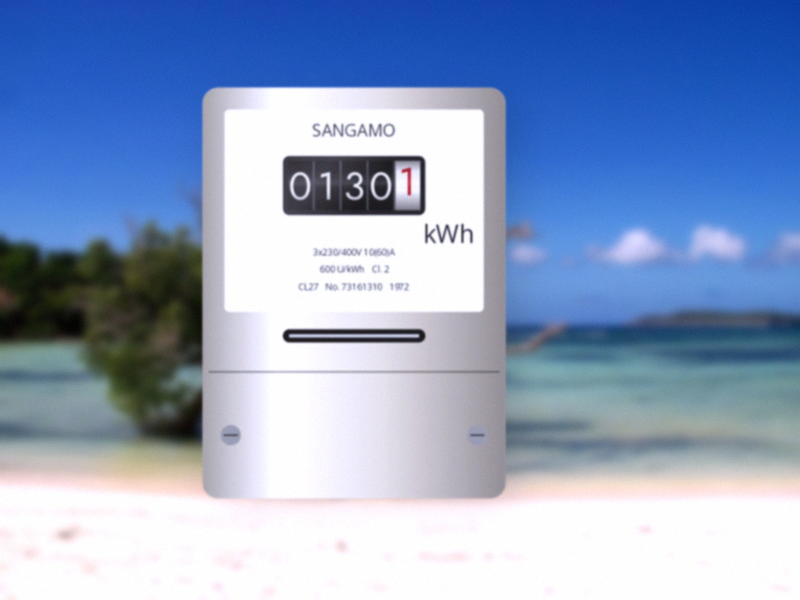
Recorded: 130.1 (kWh)
